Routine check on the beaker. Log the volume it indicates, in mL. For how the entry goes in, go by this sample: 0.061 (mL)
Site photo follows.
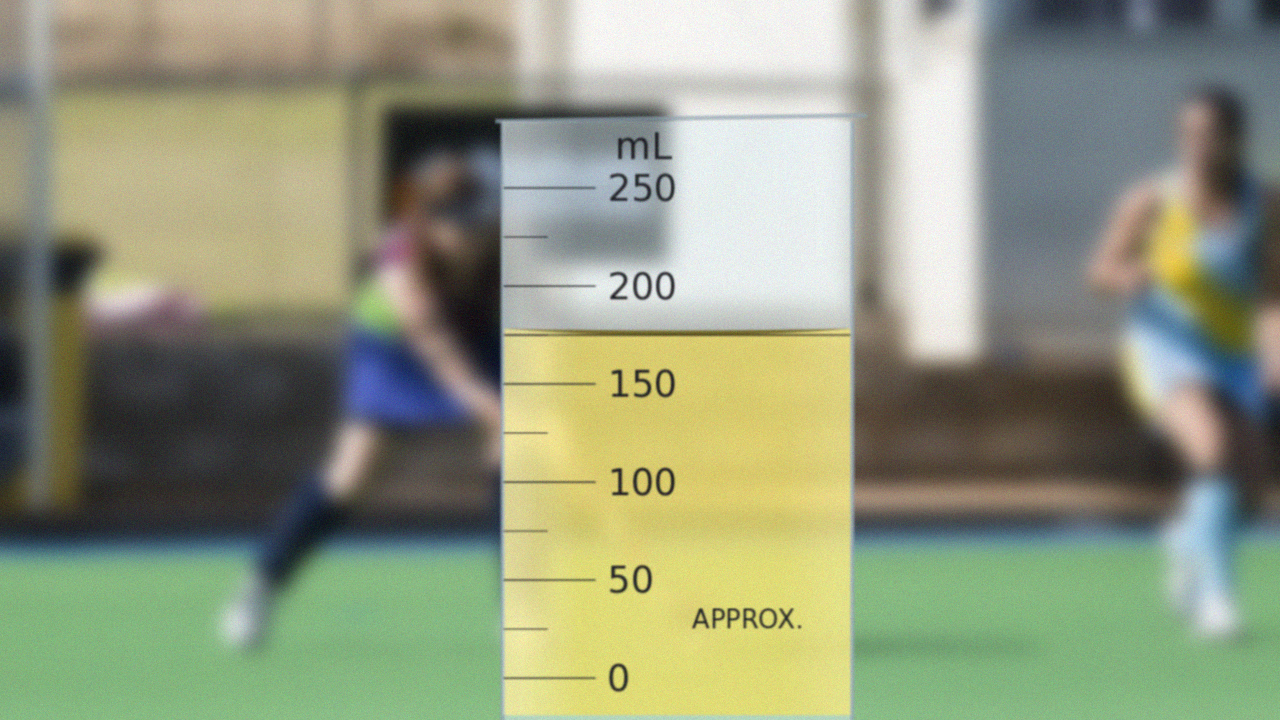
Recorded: 175 (mL)
